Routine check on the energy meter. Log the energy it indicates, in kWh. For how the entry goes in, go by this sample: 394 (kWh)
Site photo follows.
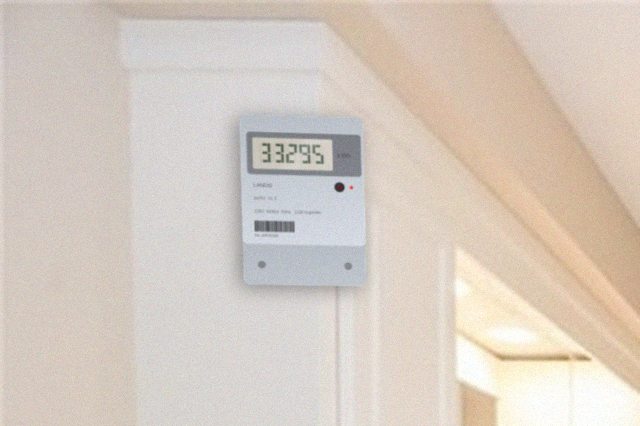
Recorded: 33295 (kWh)
